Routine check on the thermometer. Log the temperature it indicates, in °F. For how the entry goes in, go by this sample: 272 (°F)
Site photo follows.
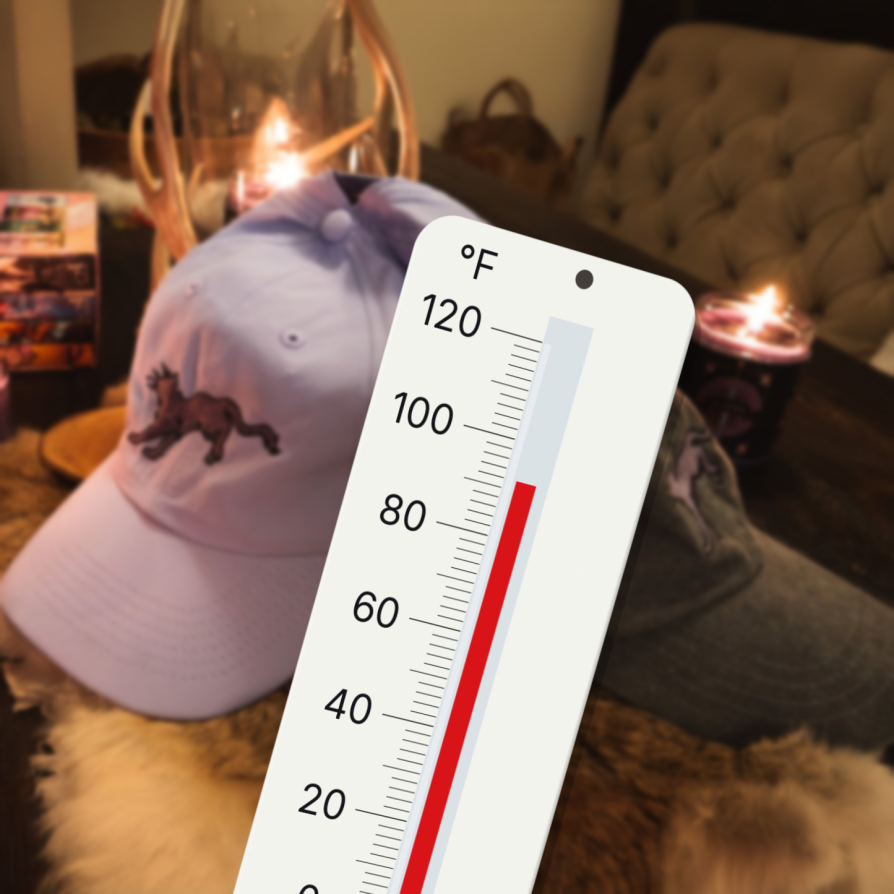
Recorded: 92 (°F)
